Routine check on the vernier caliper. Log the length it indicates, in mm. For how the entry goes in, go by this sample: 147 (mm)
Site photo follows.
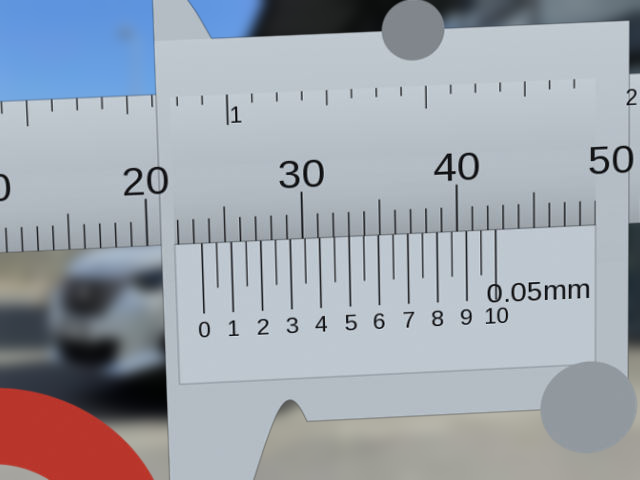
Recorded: 23.5 (mm)
